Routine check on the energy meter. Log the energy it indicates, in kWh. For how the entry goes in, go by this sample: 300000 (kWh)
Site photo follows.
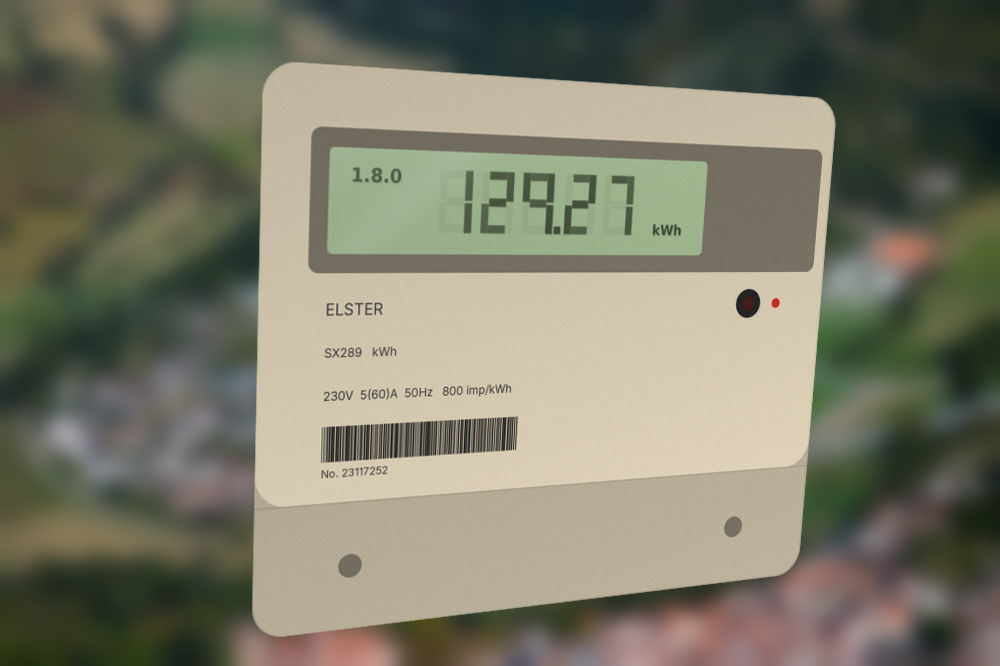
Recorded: 129.27 (kWh)
